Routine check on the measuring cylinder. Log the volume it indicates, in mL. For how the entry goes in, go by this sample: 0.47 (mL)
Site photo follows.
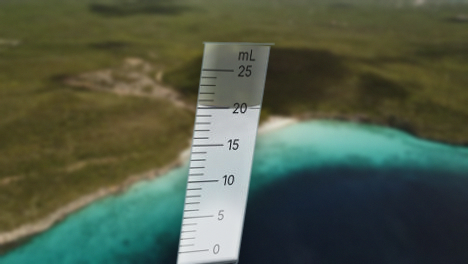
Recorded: 20 (mL)
